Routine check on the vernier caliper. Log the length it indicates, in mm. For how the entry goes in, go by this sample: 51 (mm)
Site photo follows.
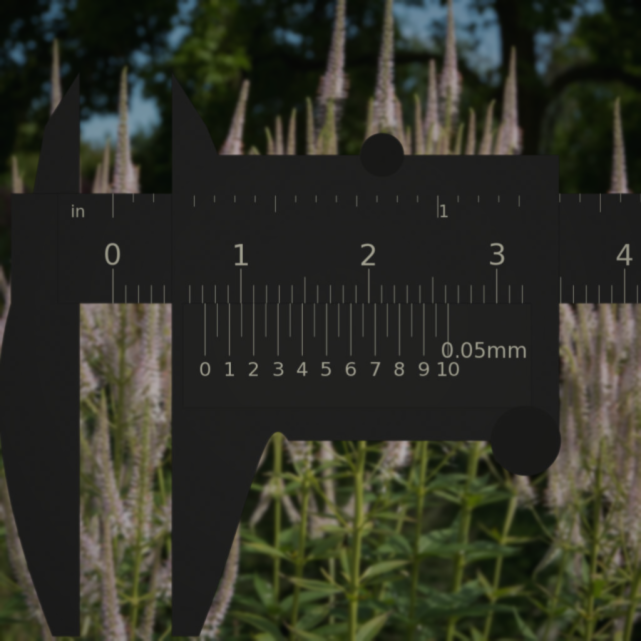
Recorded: 7.2 (mm)
